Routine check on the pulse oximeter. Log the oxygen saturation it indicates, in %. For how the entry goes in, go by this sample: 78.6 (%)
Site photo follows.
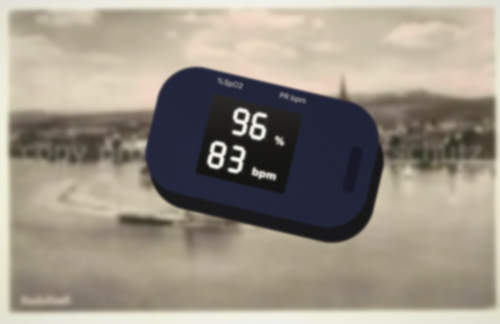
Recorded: 96 (%)
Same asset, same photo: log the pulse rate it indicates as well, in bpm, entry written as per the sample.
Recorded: 83 (bpm)
